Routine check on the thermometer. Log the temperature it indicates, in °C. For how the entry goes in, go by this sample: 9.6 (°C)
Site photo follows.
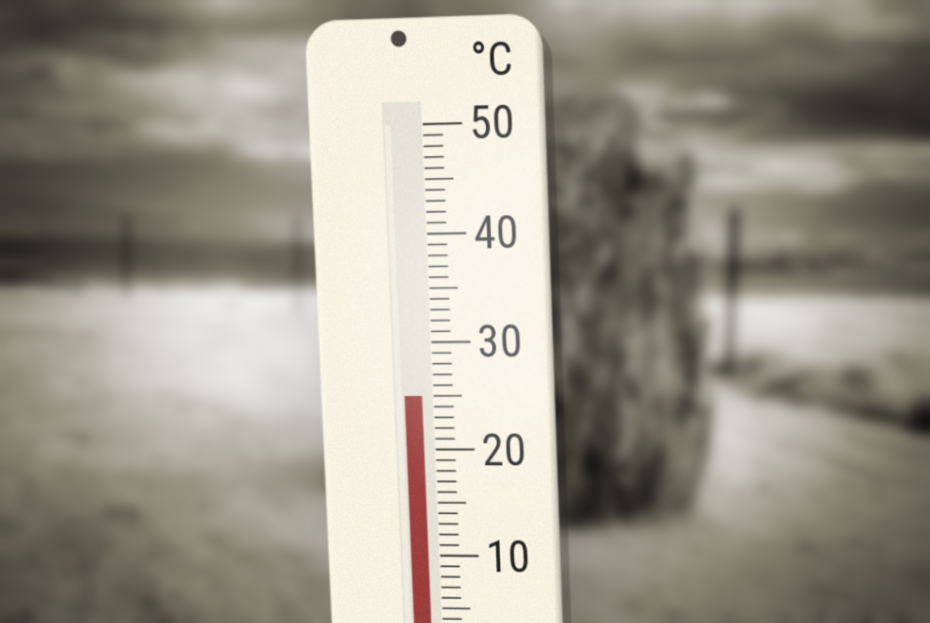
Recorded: 25 (°C)
